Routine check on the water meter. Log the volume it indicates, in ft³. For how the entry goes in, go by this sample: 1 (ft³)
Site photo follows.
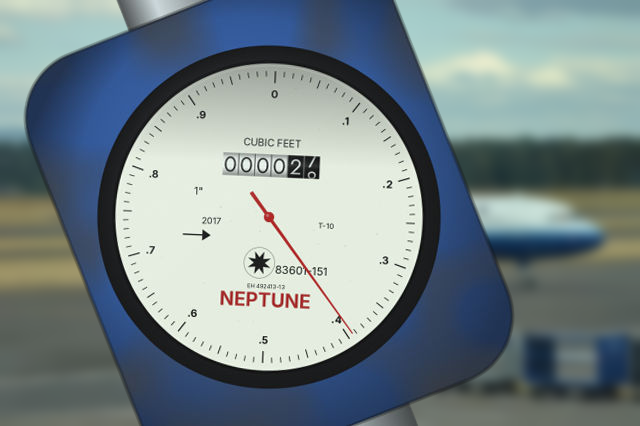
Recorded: 27.39 (ft³)
